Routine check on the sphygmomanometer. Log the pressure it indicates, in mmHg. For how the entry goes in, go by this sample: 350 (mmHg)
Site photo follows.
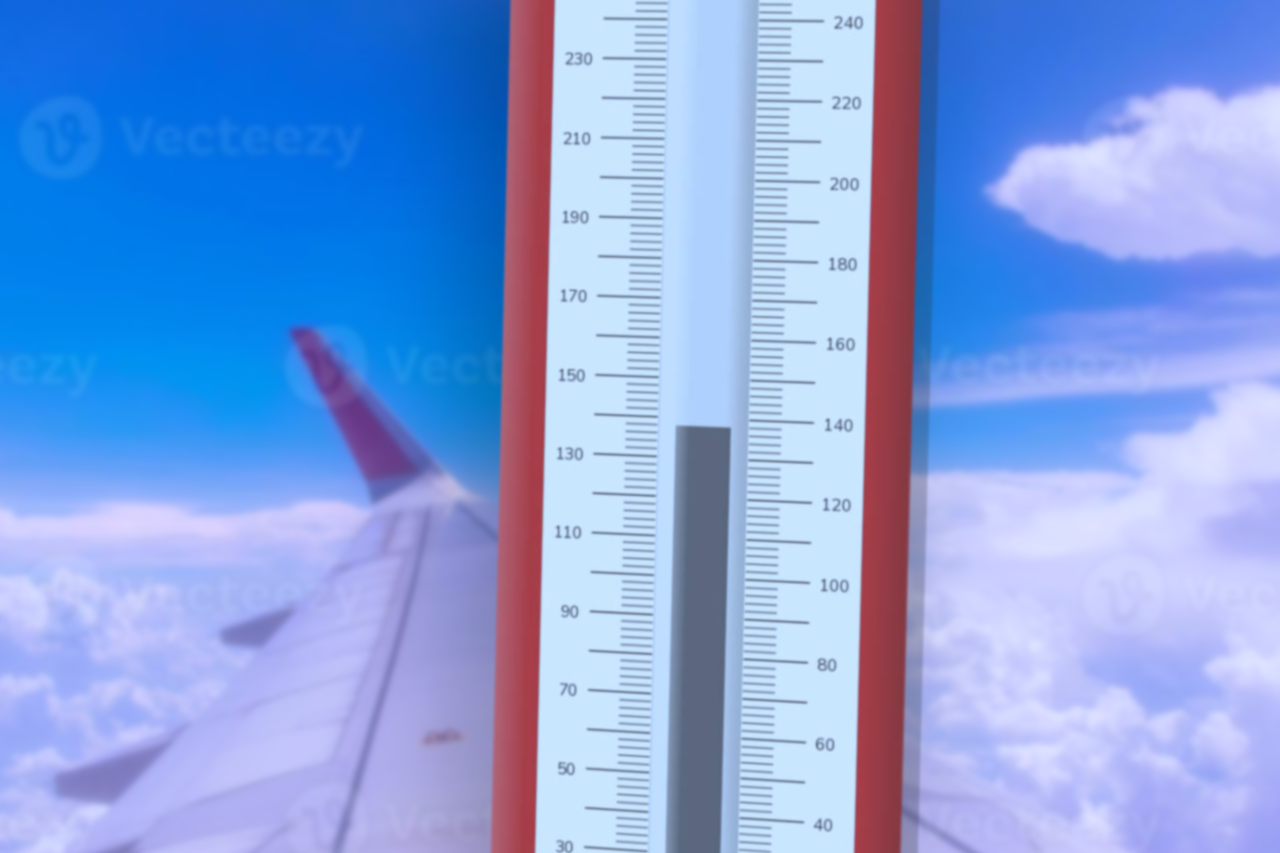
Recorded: 138 (mmHg)
